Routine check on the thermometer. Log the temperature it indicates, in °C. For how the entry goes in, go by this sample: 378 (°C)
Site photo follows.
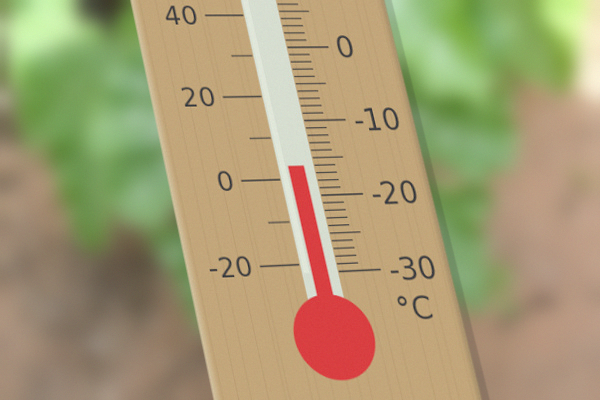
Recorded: -16 (°C)
